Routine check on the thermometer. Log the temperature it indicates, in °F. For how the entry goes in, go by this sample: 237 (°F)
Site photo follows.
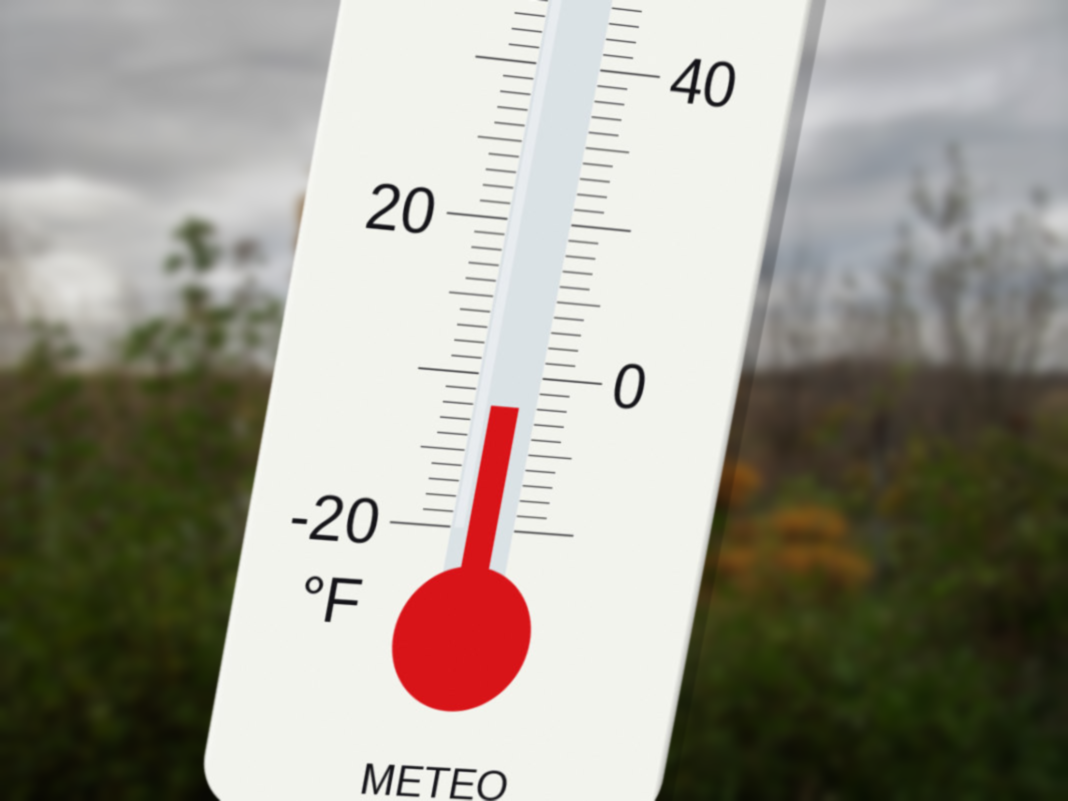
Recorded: -4 (°F)
